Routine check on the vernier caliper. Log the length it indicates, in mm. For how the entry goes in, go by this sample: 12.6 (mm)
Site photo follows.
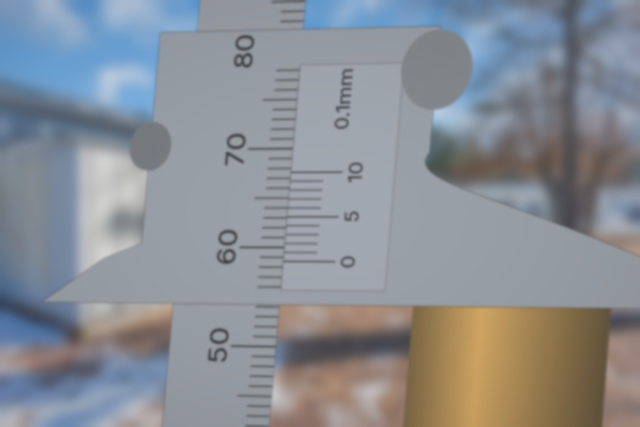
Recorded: 58.6 (mm)
